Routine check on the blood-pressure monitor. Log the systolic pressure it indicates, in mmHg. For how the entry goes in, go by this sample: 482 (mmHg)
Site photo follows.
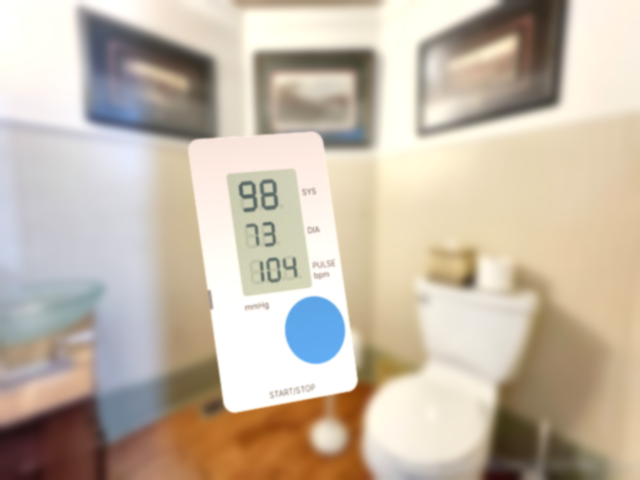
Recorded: 98 (mmHg)
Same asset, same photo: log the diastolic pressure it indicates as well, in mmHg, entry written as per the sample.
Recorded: 73 (mmHg)
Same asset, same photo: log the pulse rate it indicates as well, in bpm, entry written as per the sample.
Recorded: 104 (bpm)
